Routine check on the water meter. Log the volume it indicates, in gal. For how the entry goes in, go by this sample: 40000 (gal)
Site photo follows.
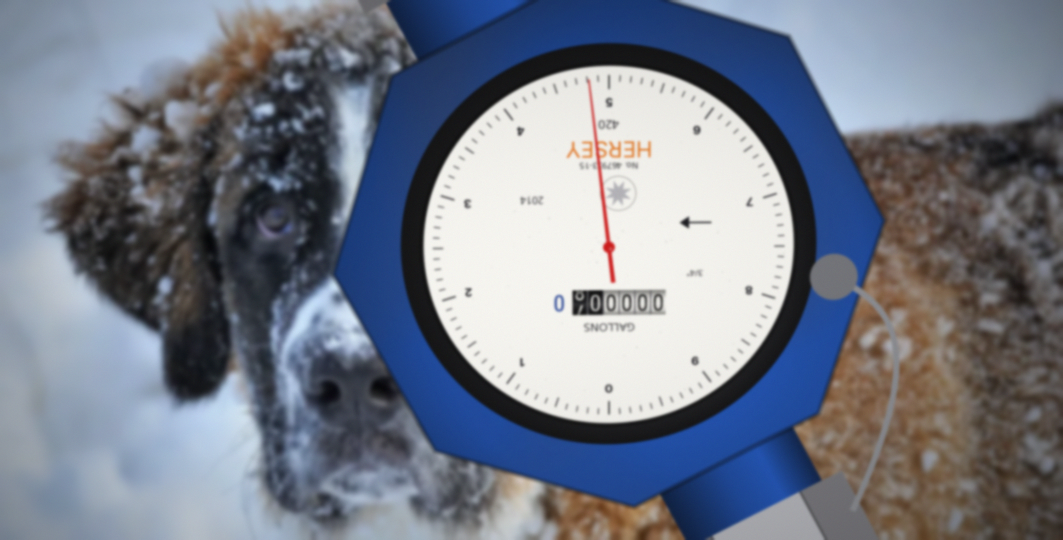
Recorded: 74.8 (gal)
